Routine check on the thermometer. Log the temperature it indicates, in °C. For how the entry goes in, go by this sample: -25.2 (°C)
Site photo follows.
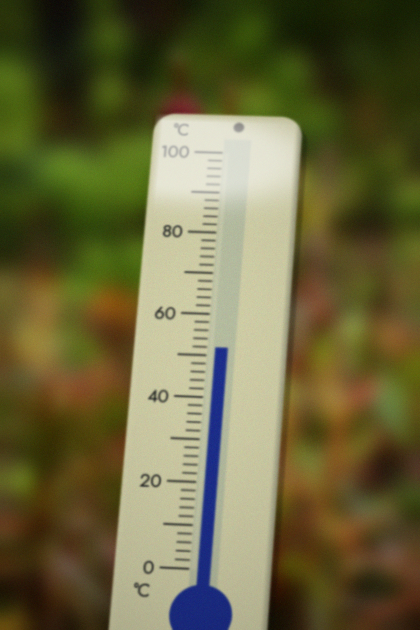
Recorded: 52 (°C)
